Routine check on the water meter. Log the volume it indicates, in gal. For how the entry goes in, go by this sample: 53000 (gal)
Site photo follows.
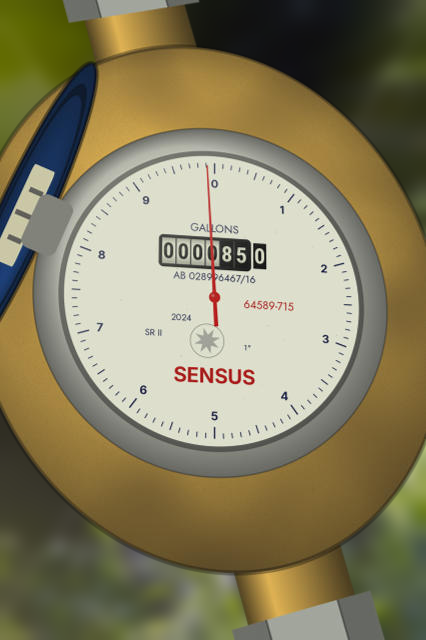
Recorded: 849.9 (gal)
